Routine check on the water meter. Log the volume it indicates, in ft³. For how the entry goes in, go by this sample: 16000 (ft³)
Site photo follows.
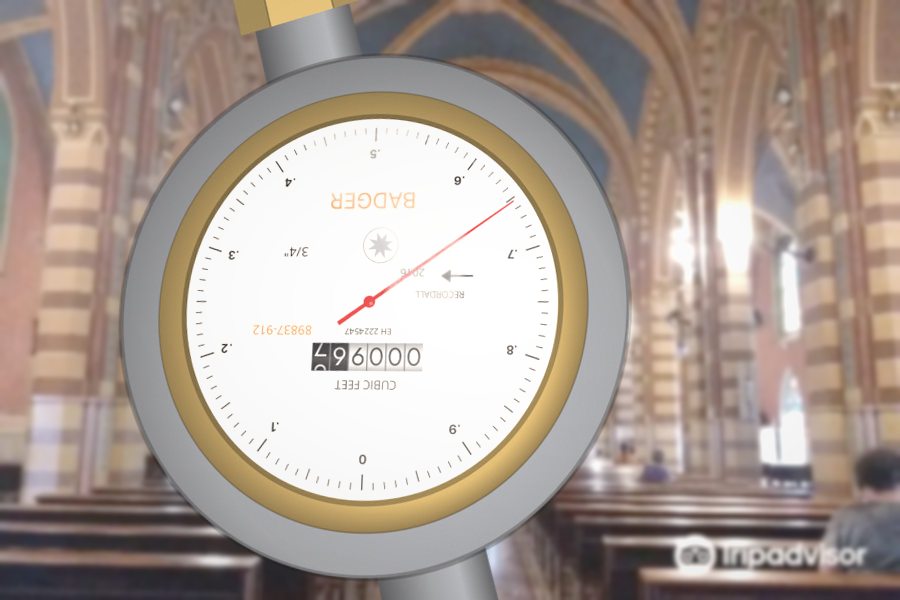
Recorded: 966.65 (ft³)
